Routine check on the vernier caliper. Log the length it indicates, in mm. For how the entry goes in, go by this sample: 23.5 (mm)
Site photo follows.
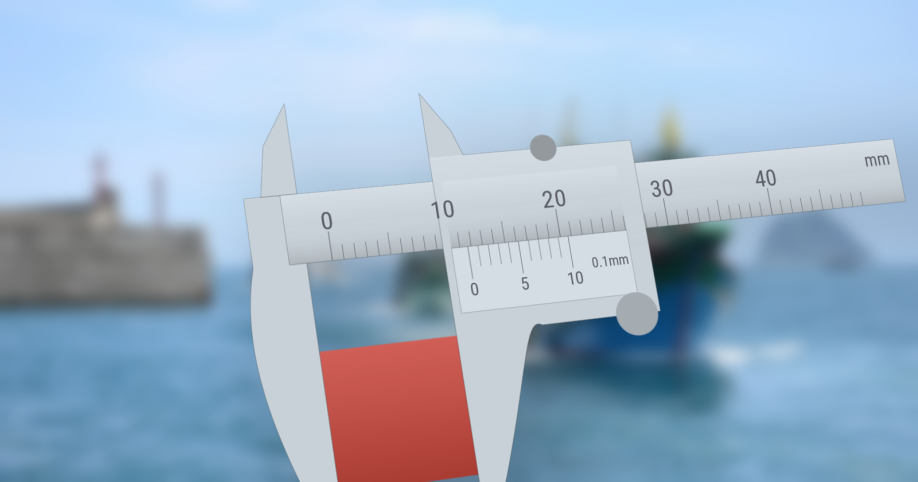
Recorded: 11.7 (mm)
